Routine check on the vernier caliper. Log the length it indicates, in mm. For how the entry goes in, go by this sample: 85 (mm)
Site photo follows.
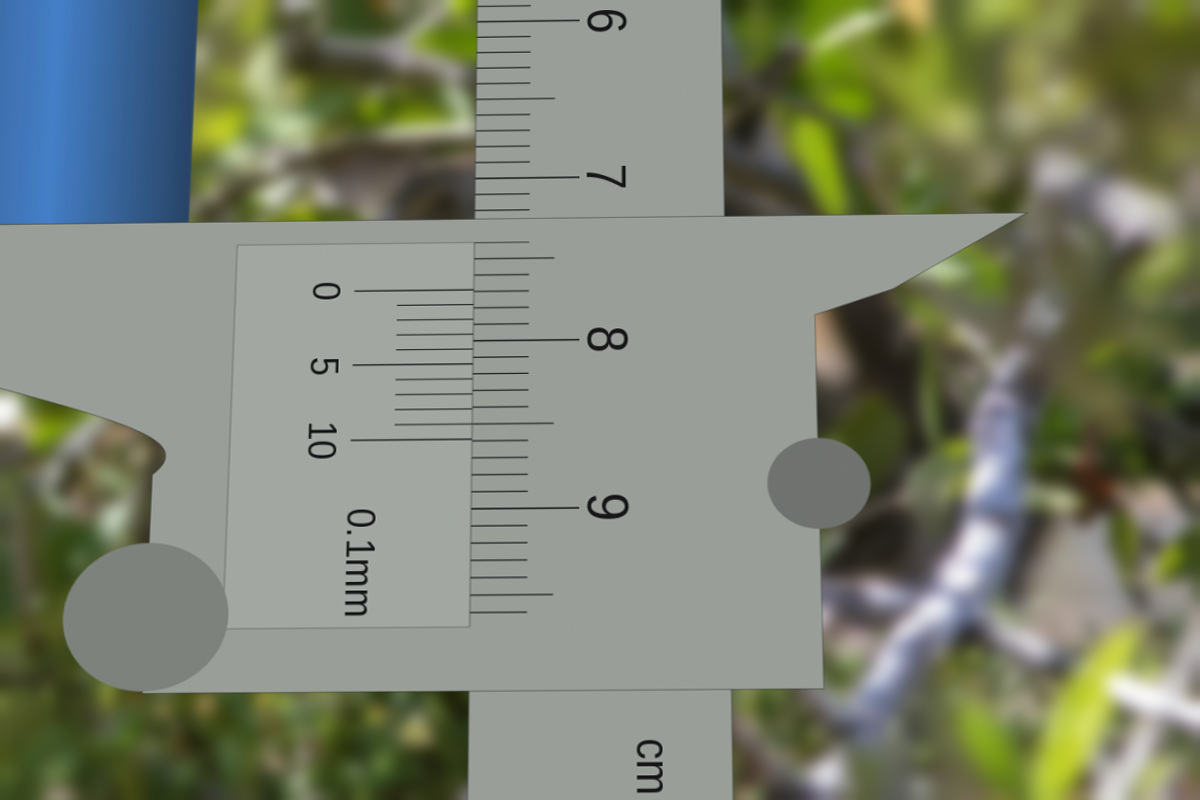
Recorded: 76.9 (mm)
